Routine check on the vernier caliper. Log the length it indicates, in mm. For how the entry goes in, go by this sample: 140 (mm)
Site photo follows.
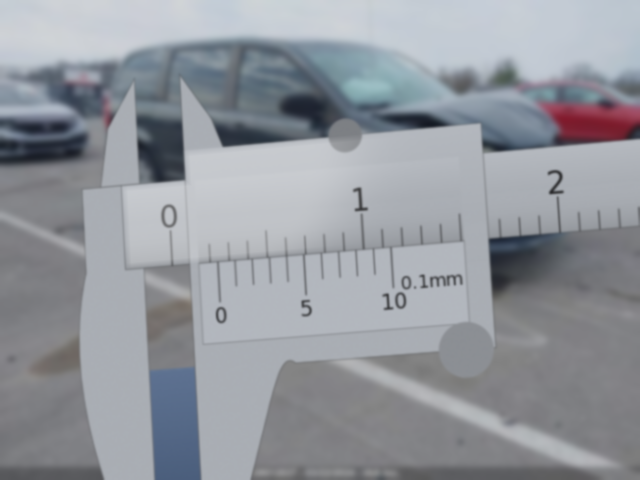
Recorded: 2.4 (mm)
